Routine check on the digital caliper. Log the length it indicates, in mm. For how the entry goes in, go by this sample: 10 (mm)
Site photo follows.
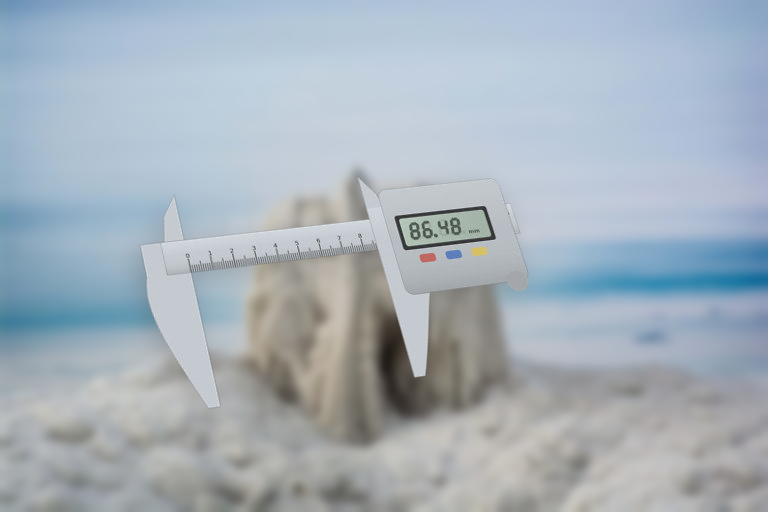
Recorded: 86.48 (mm)
